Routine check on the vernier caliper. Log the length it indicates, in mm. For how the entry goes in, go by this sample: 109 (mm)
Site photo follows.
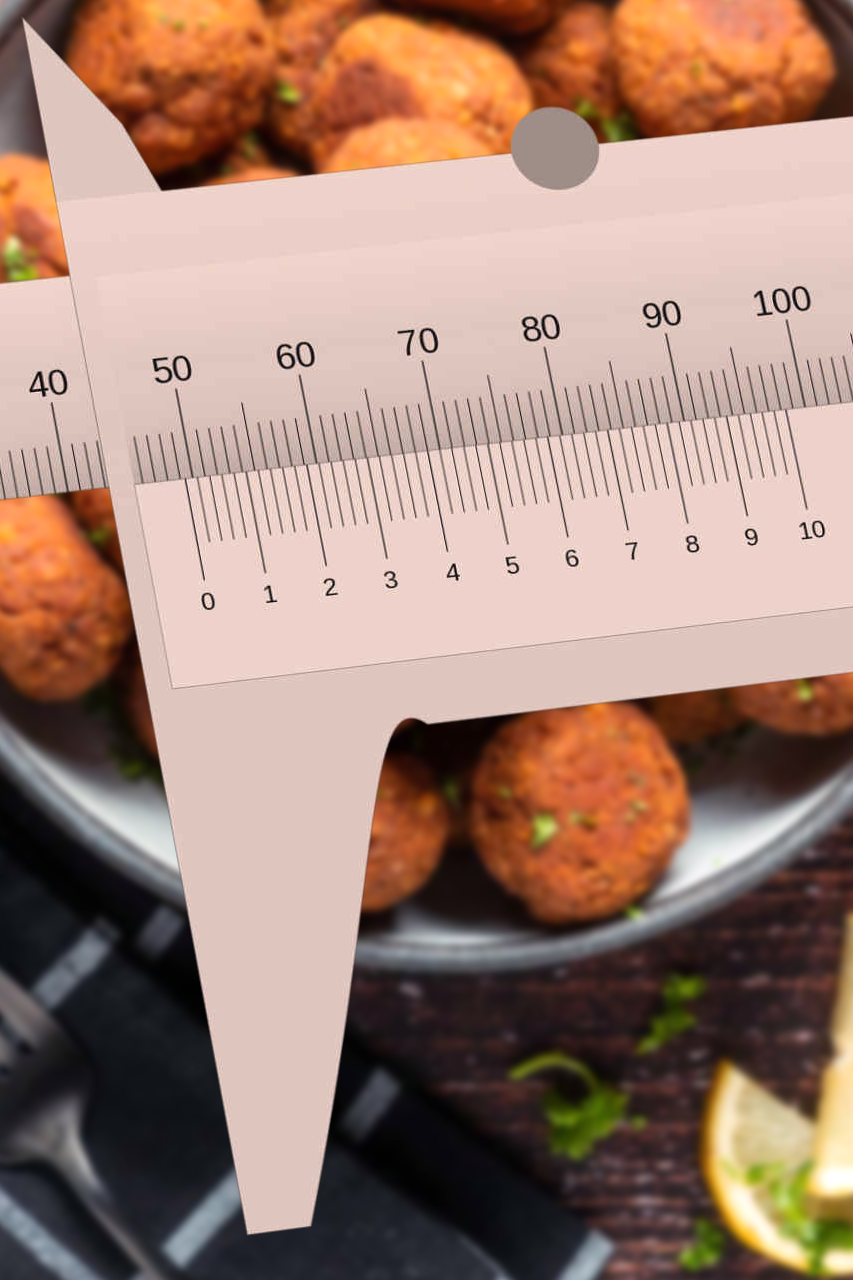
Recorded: 49.4 (mm)
